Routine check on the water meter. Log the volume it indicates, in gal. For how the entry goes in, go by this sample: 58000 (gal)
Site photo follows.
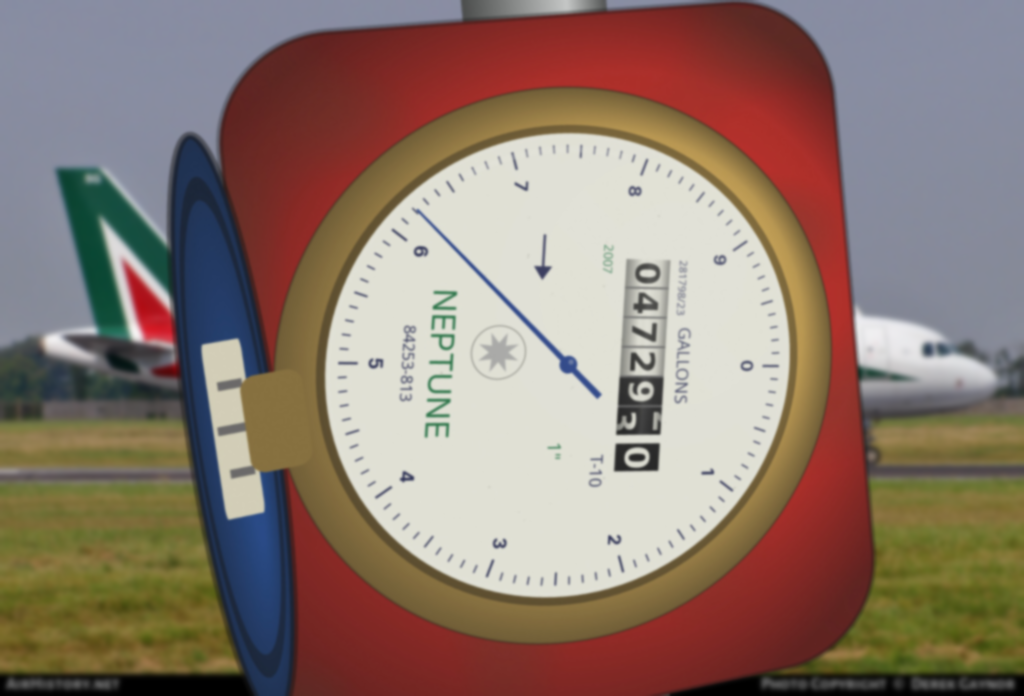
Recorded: 472926.2 (gal)
